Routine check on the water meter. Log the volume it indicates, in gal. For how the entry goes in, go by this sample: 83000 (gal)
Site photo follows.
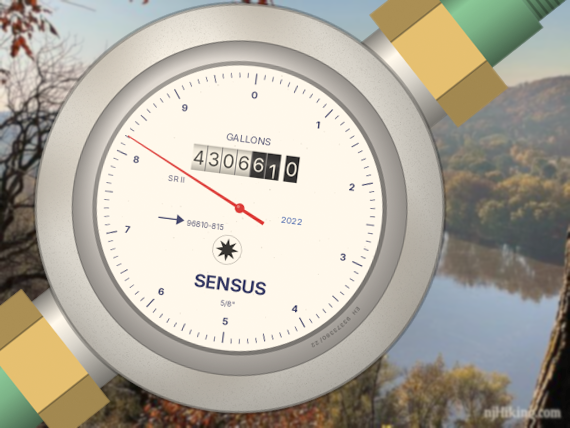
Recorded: 4306608.2 (gal)
